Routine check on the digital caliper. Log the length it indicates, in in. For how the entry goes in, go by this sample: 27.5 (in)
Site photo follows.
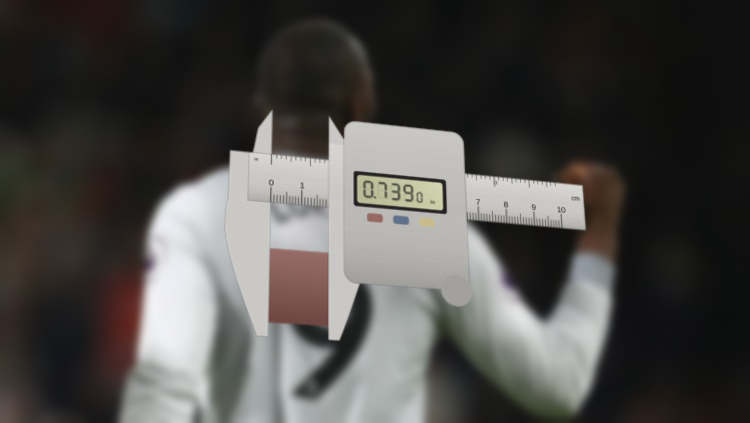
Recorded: 0.7390 (in)
